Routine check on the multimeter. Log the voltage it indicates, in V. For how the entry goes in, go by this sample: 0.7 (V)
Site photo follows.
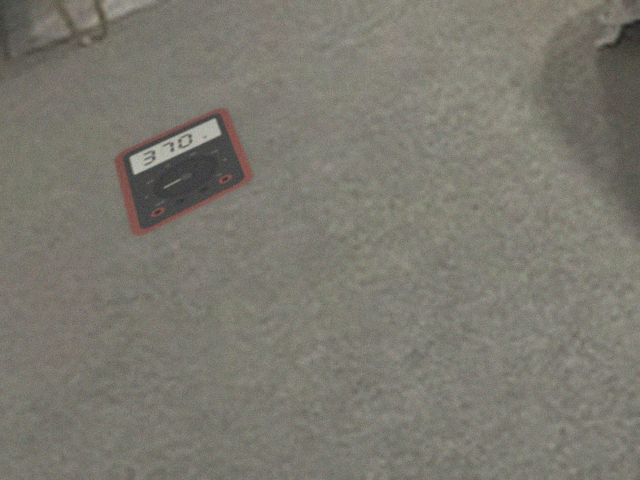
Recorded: 370 (V)
